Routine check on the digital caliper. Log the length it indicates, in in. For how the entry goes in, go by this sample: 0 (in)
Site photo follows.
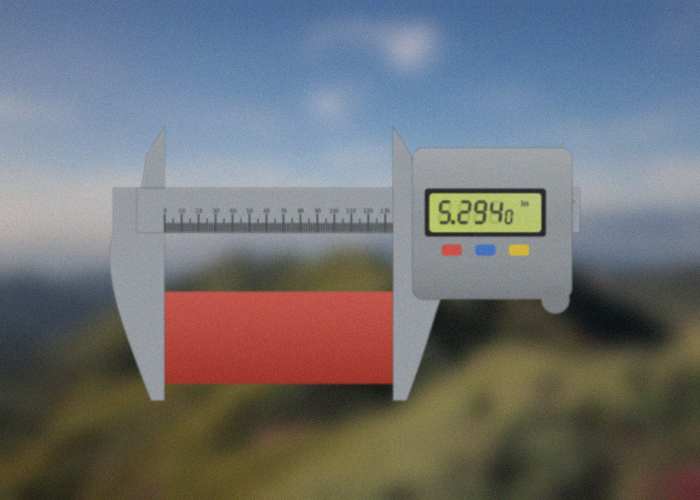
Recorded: 5.2940 (in)
